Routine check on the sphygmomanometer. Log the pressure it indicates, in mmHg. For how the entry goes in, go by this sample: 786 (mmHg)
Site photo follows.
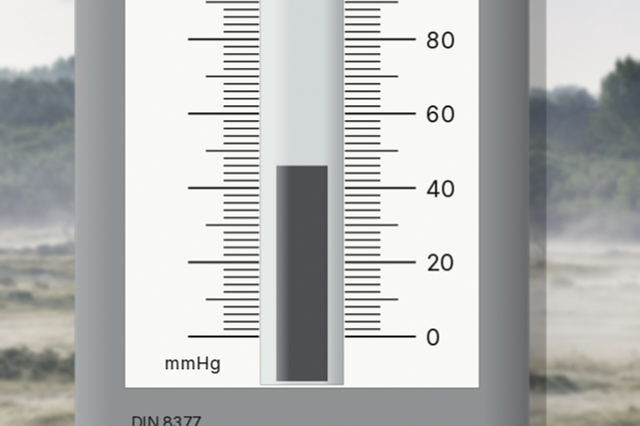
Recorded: 46 (mmHg)
